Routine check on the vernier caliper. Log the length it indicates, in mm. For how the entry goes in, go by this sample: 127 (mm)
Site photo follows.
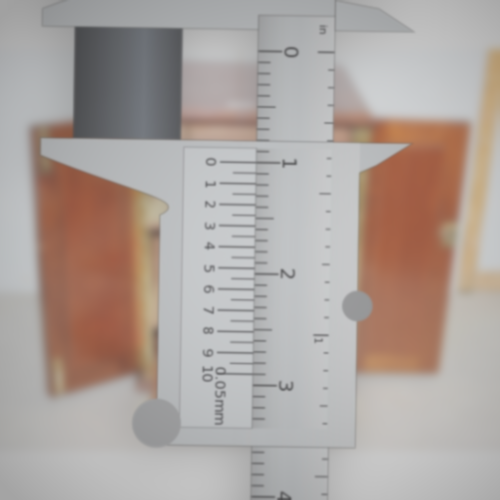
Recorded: 10.0 (mm)
